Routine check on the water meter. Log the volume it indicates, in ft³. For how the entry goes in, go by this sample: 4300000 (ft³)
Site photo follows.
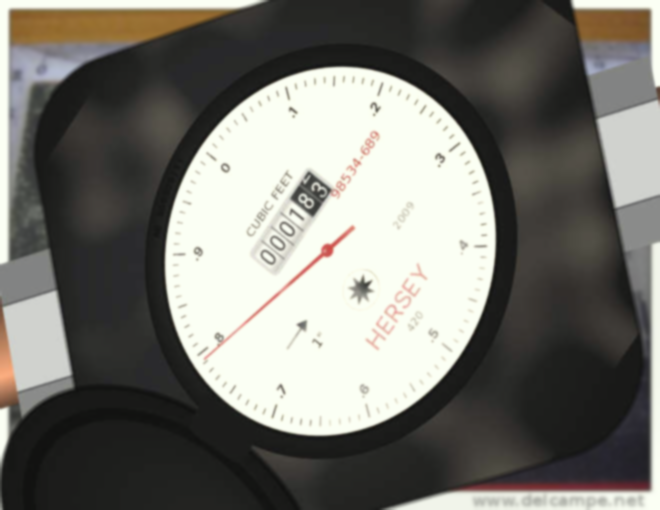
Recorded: 182.79 (ft³)
